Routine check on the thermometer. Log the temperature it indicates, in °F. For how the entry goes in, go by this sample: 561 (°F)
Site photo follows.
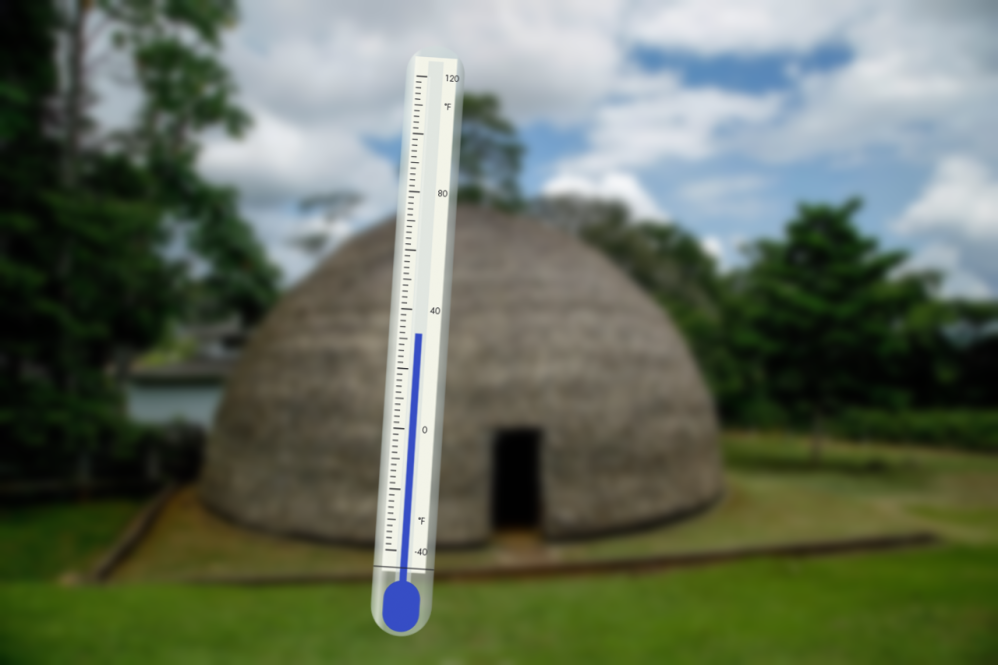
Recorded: 32 (°F)
